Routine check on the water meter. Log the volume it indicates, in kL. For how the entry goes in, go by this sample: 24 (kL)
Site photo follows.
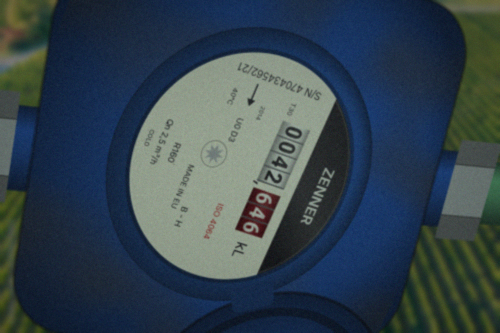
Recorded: 42.646 (kL)
